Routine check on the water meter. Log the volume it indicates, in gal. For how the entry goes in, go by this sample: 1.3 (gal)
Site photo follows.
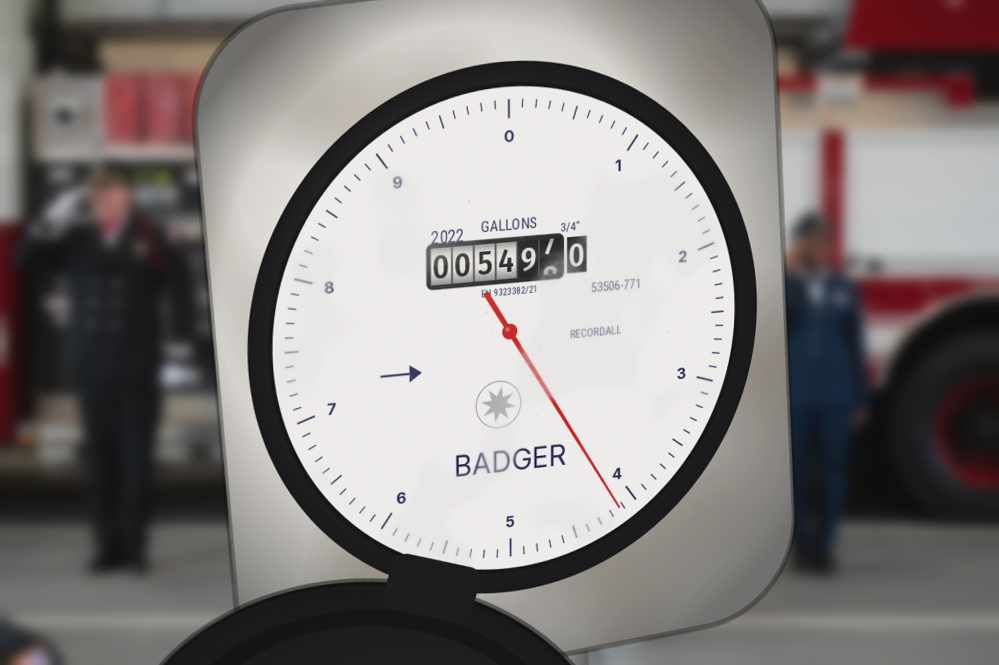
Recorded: 54974.1 (gal)
